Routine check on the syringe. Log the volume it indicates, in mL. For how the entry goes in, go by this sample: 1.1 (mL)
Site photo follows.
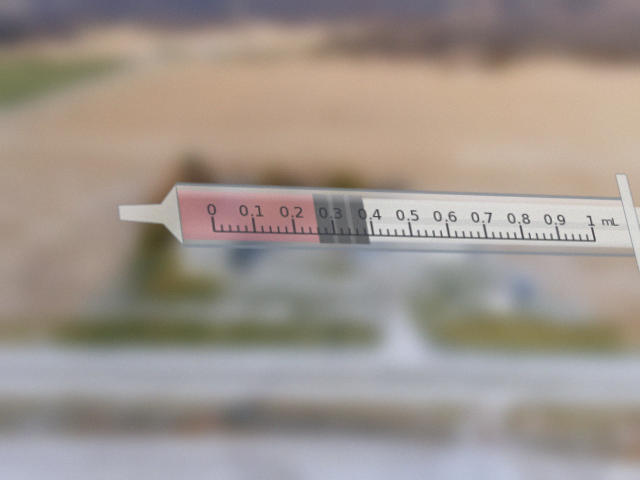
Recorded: 0.26 (mL)
